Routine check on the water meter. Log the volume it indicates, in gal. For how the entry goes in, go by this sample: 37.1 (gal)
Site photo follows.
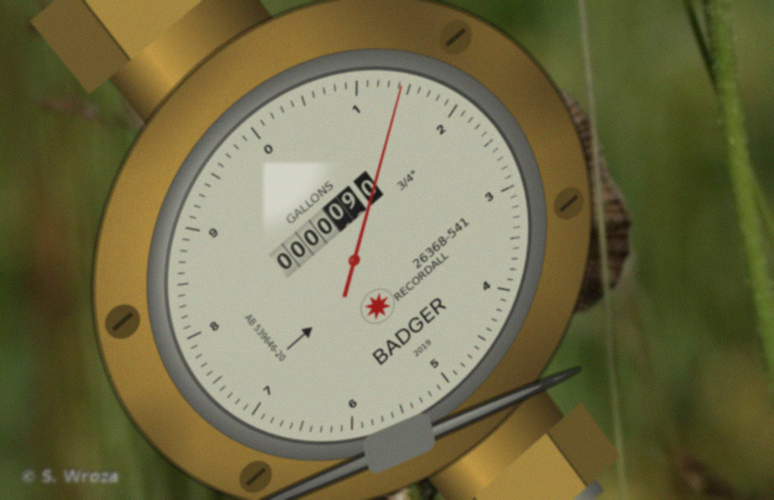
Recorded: 91.4 (gal)
